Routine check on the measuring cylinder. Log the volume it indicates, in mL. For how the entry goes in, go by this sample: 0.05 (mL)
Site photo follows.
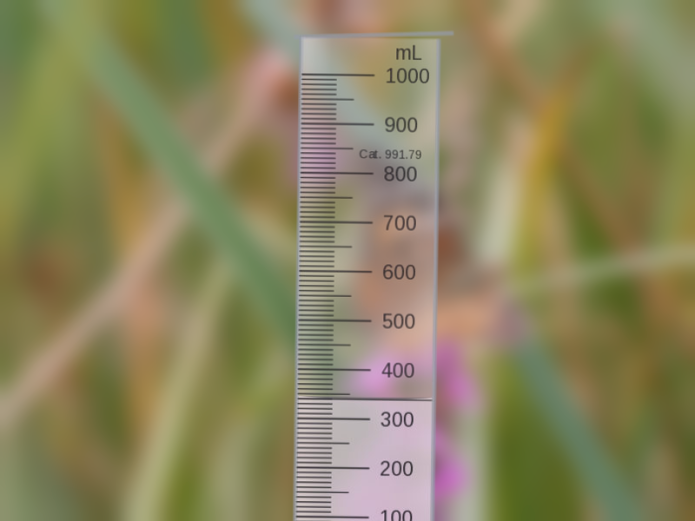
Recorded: 340 (mL)
